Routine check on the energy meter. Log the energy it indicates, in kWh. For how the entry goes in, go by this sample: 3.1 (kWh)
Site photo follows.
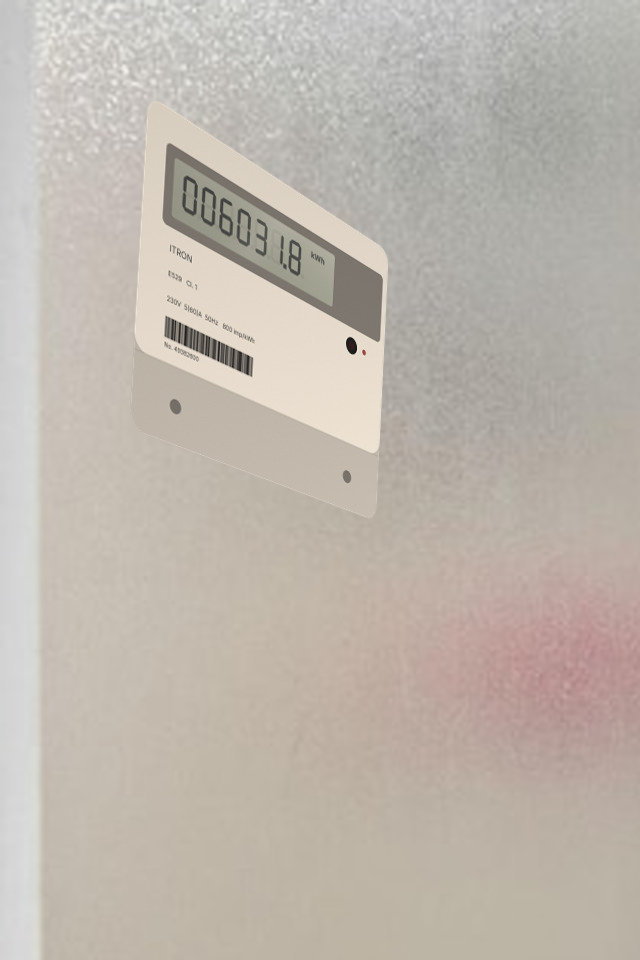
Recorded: 6031.8 (kWh)
